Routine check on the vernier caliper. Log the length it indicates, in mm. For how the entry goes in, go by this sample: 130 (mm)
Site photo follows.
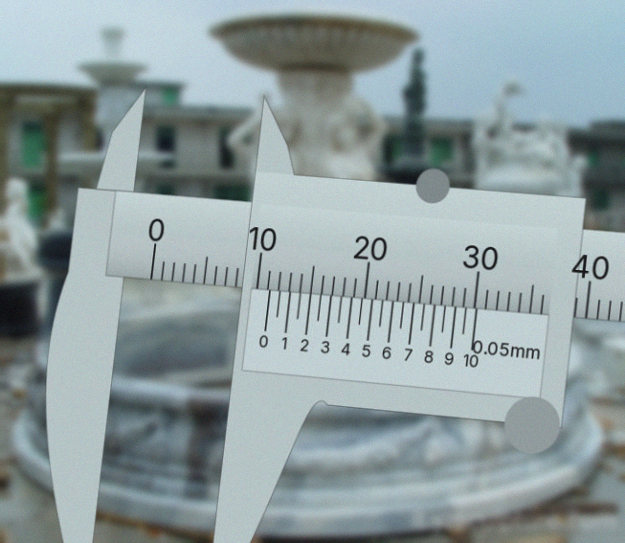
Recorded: 11.2 (mm)
